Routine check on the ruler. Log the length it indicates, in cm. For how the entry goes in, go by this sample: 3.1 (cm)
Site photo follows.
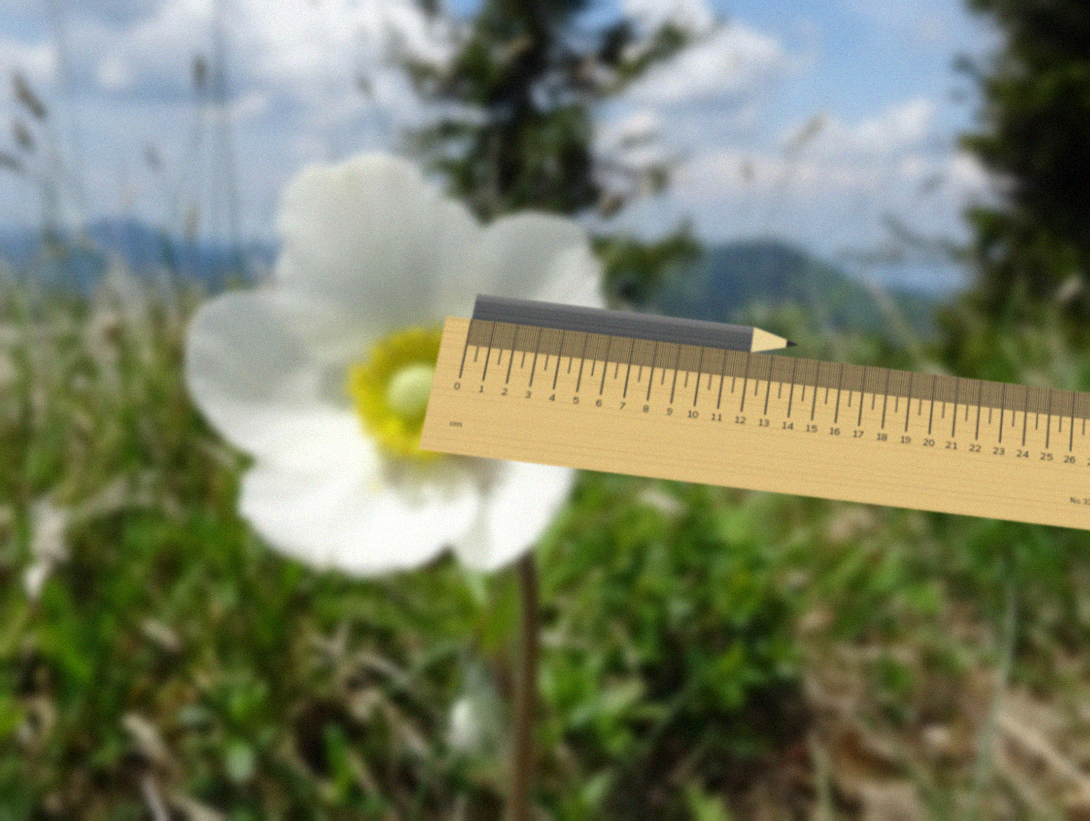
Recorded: 14 (cm)
